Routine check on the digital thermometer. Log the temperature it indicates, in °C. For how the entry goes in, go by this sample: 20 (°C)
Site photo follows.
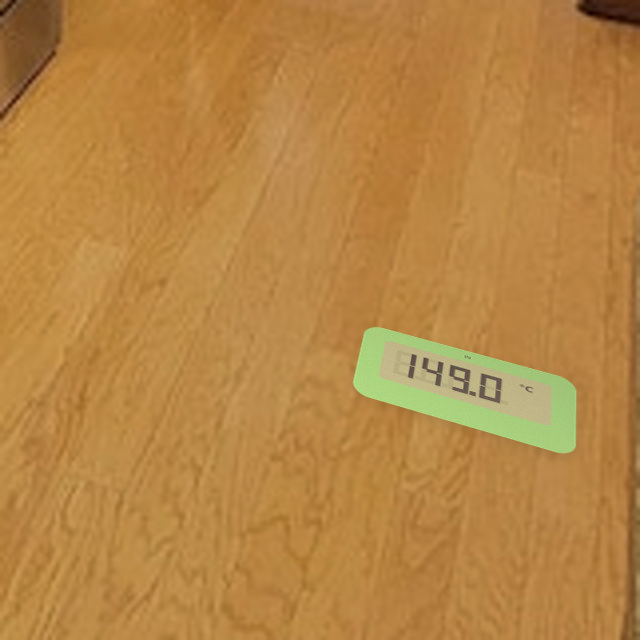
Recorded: 149.0 (°C)
